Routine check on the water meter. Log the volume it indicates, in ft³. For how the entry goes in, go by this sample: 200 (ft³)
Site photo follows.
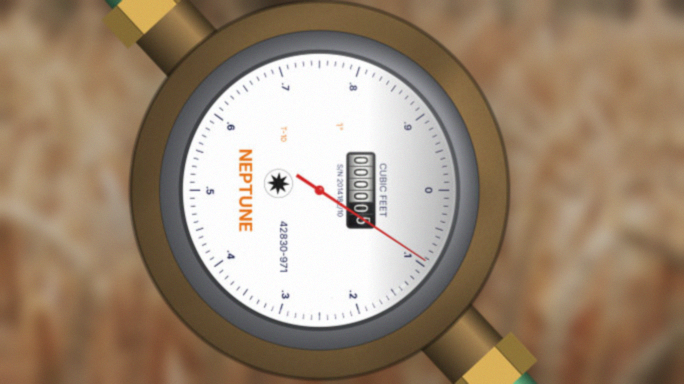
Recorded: 5.09 (ft³)
